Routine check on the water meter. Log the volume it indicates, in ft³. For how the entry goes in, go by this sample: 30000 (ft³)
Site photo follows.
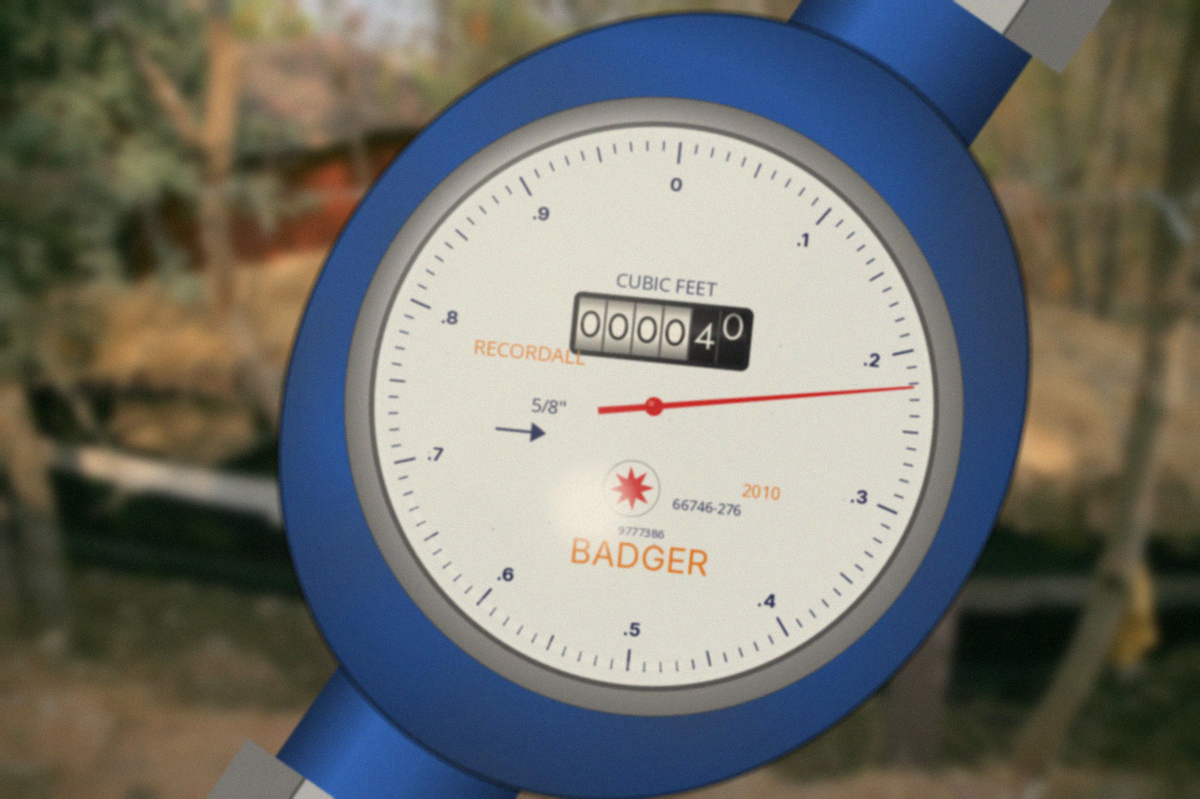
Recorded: 40.22 (ft³)
